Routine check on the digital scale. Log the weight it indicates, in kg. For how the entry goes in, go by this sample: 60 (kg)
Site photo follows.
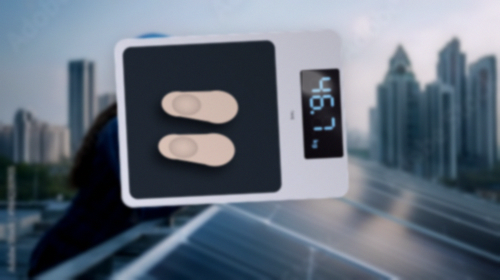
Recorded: 46.7 (kg)
